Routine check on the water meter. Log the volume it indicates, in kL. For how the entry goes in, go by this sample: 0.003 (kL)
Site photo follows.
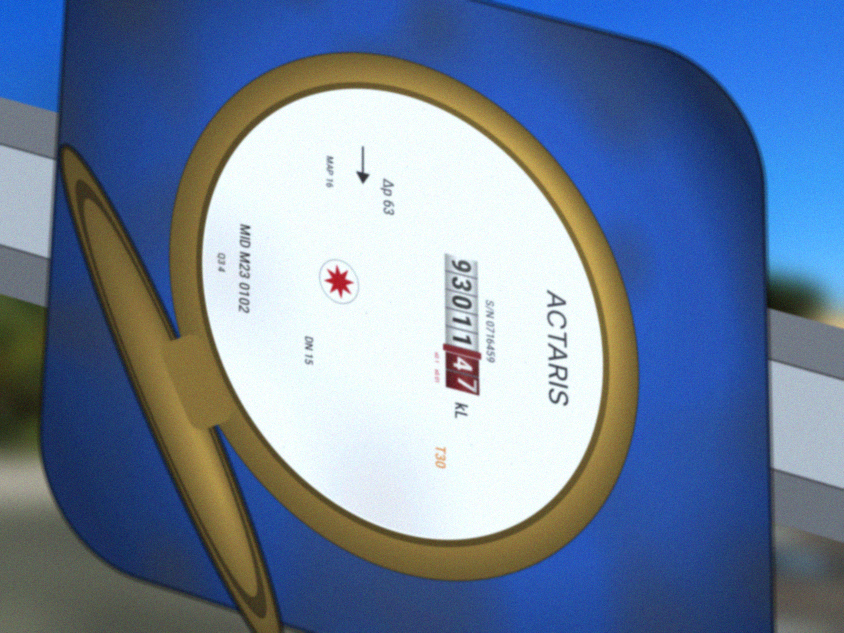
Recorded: 93011.47 (kL)
